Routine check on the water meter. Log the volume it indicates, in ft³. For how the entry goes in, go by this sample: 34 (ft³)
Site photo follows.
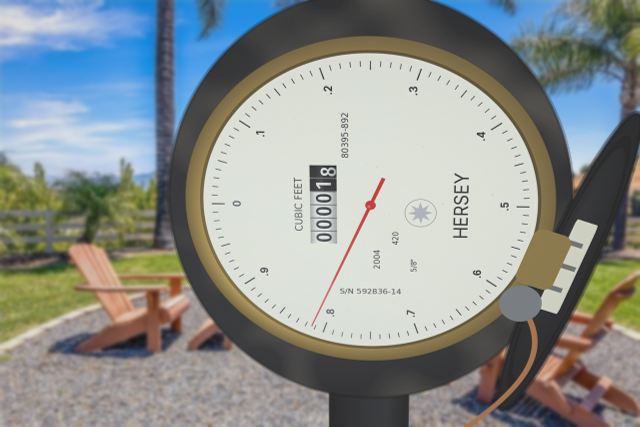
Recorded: 17.81 (ft³)
